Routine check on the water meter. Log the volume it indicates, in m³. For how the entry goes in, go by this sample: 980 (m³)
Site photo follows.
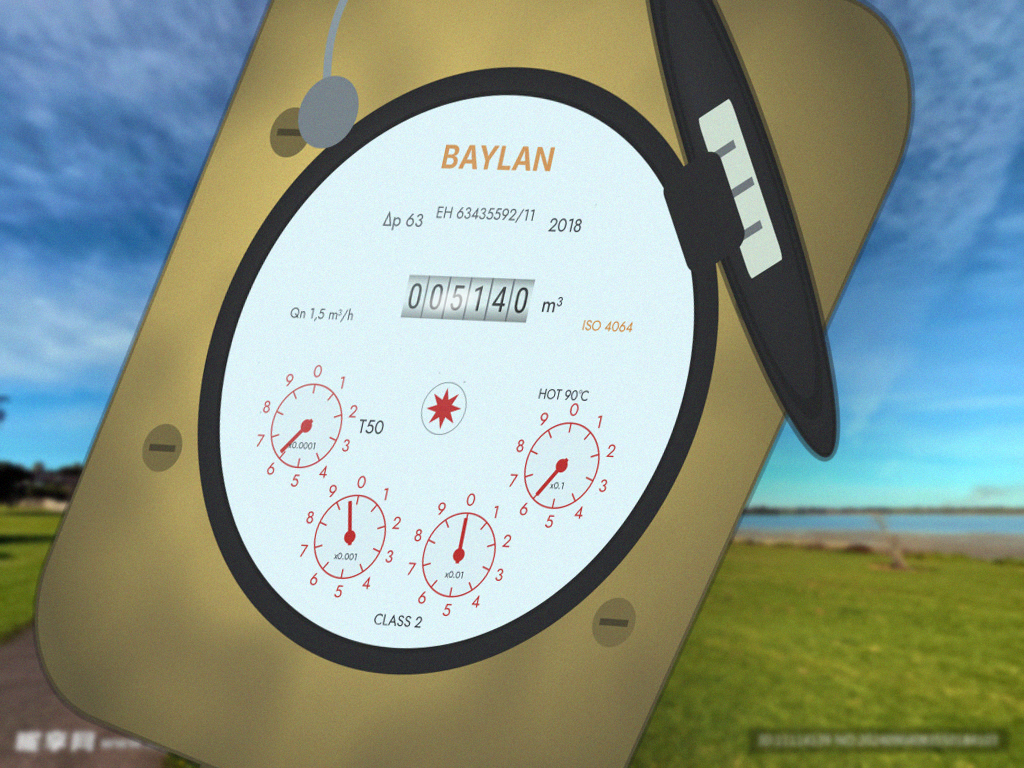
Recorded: 5140.5996 (m³)
